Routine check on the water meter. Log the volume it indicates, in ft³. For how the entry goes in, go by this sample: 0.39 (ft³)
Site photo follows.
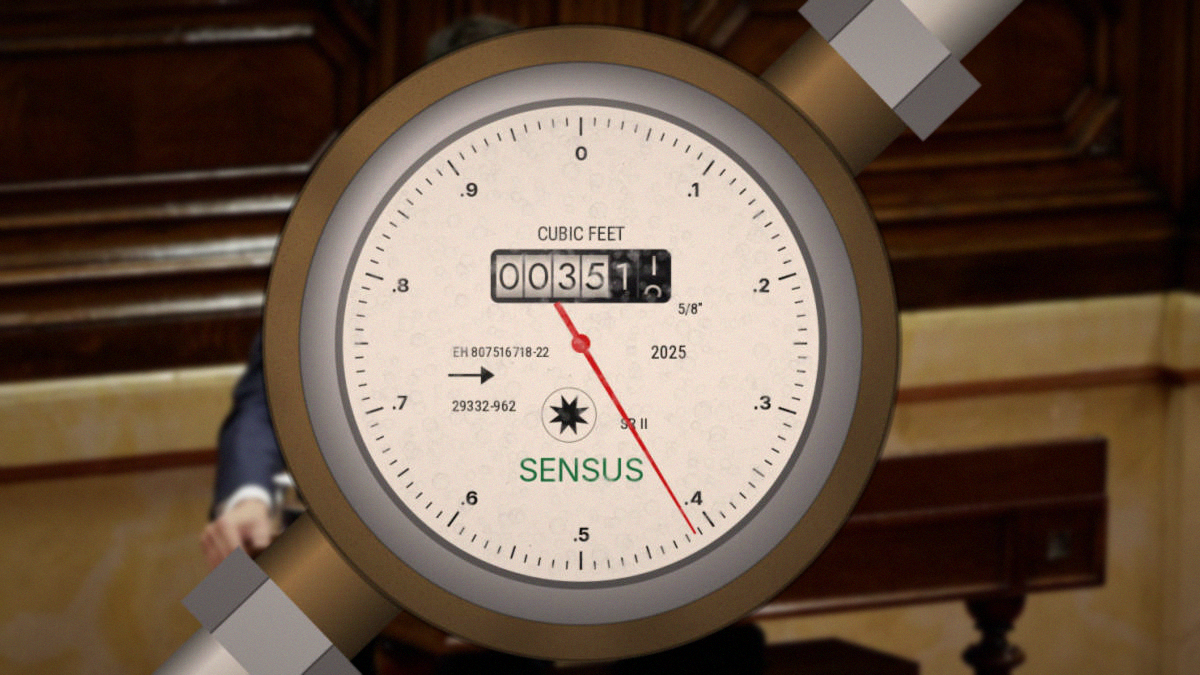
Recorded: 3511.41 (ft³)
